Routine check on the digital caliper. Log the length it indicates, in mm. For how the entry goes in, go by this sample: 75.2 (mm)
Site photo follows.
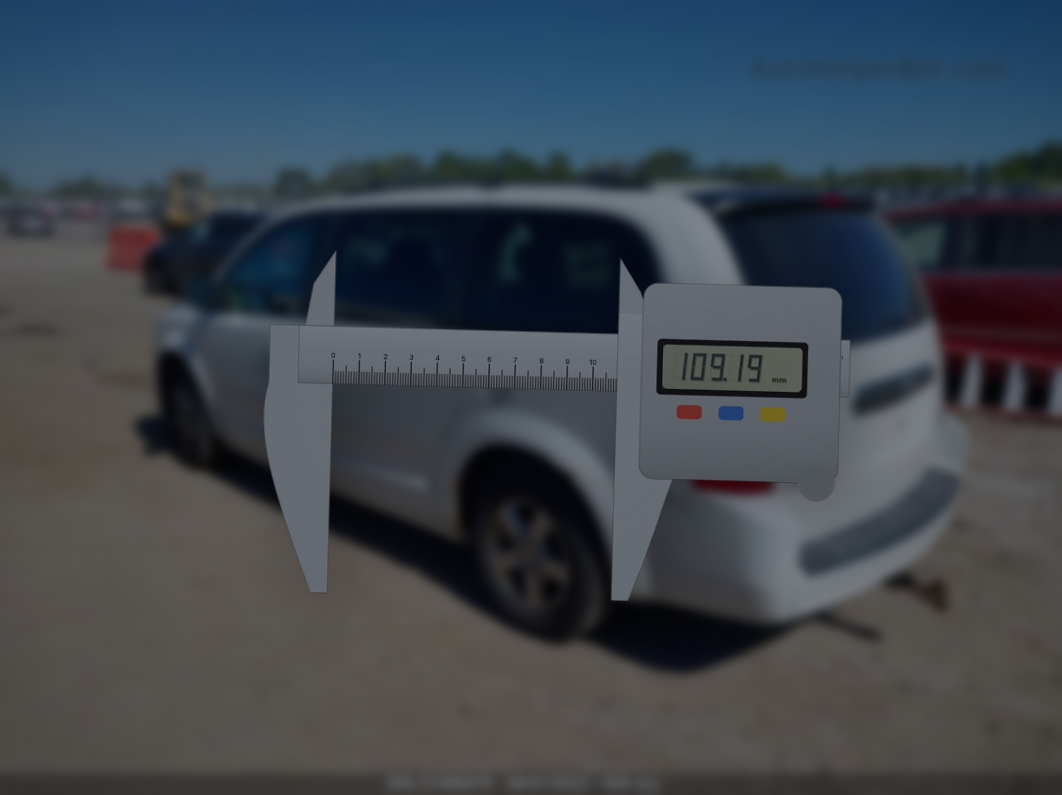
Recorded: 109.19 (mm)
